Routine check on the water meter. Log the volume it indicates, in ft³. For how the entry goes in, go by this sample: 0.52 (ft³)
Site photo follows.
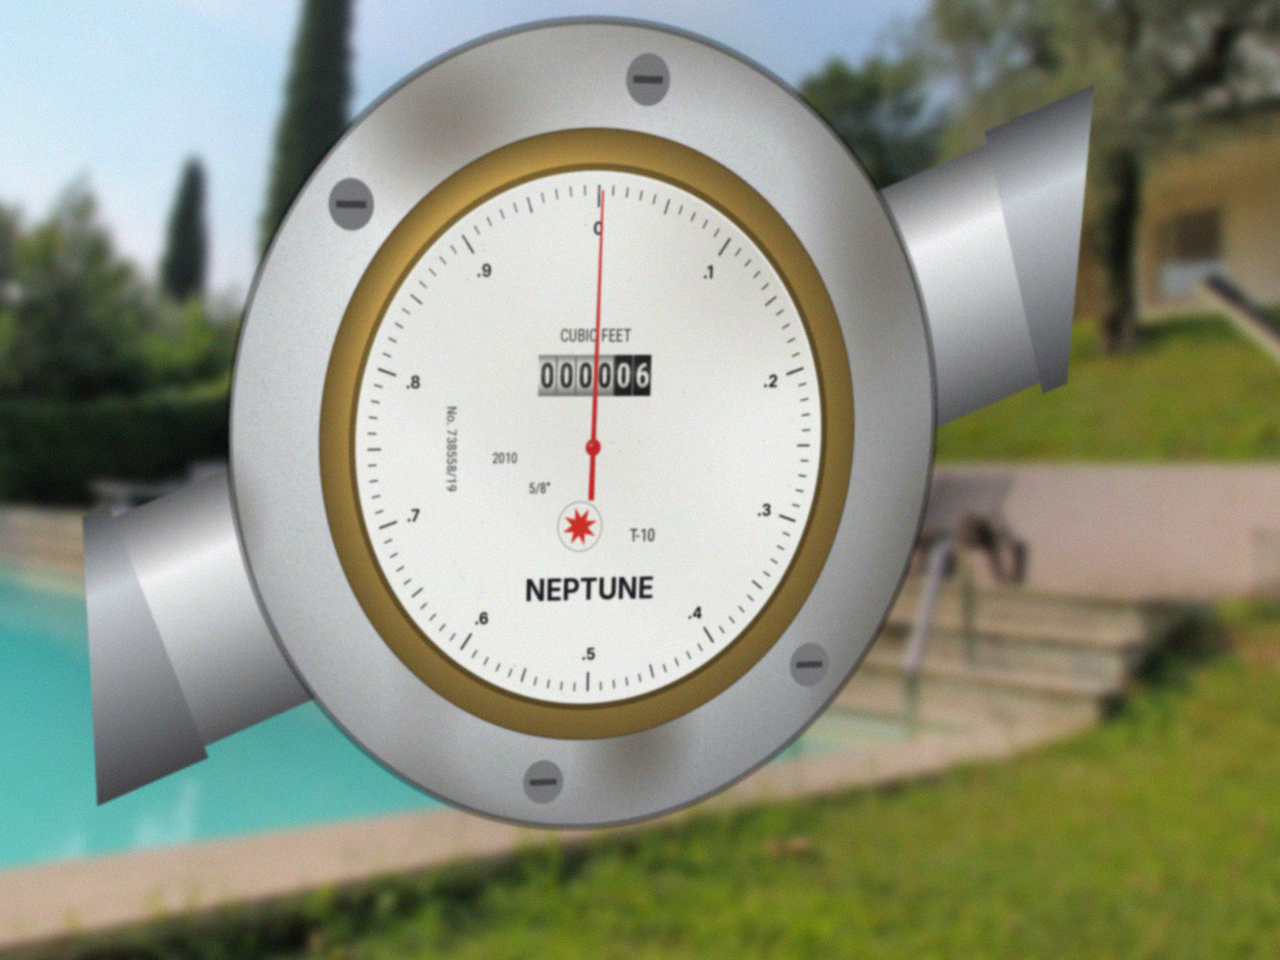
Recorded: 6.00 (ft³)
